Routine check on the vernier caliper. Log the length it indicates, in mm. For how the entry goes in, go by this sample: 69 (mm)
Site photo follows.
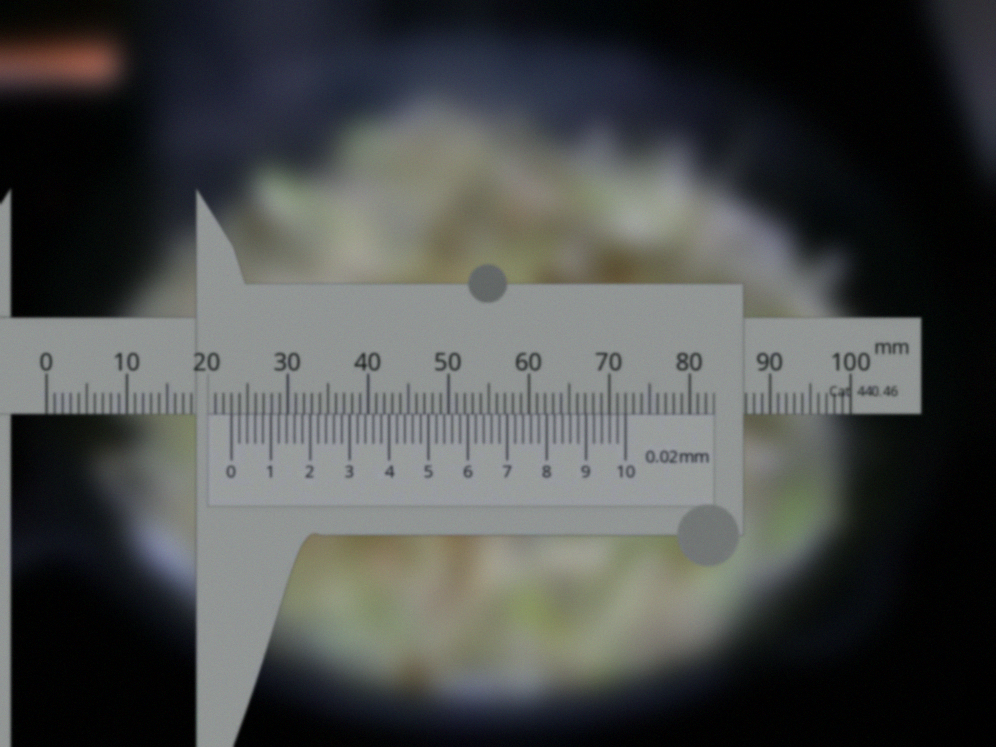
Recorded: 23.0 (mm)
